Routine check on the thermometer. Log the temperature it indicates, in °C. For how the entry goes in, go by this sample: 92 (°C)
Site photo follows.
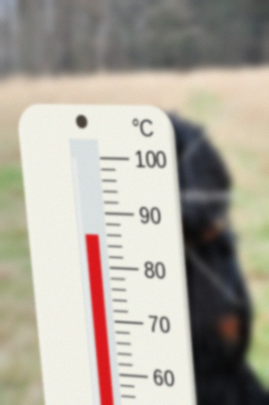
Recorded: 86 (°C)
